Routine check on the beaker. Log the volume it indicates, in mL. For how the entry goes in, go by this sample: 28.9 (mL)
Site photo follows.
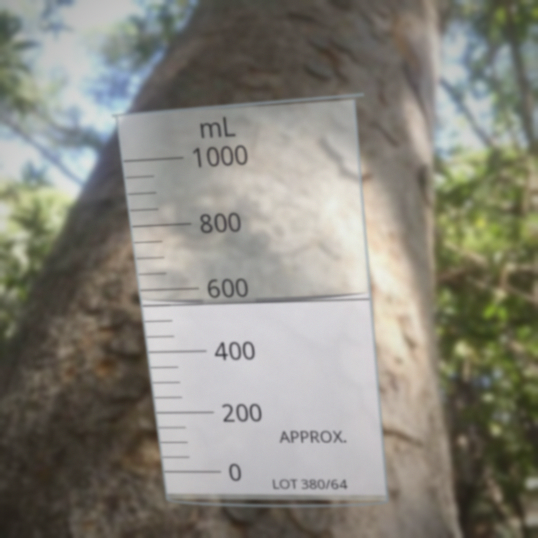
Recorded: 550 (mL)
